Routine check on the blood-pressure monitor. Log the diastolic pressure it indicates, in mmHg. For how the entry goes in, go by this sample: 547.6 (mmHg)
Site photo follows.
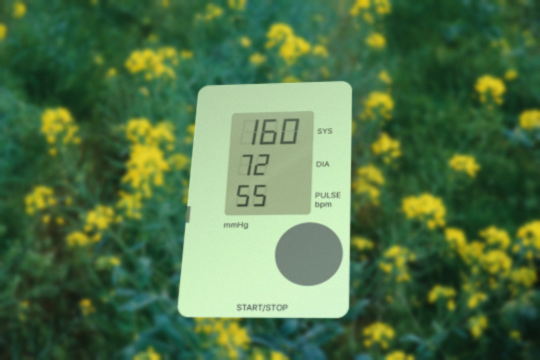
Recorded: 72 (mmHg)
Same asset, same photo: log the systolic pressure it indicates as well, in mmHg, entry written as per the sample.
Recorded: 160 (mmHg)
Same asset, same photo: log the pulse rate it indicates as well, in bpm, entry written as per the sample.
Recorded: 55 (bpm)
